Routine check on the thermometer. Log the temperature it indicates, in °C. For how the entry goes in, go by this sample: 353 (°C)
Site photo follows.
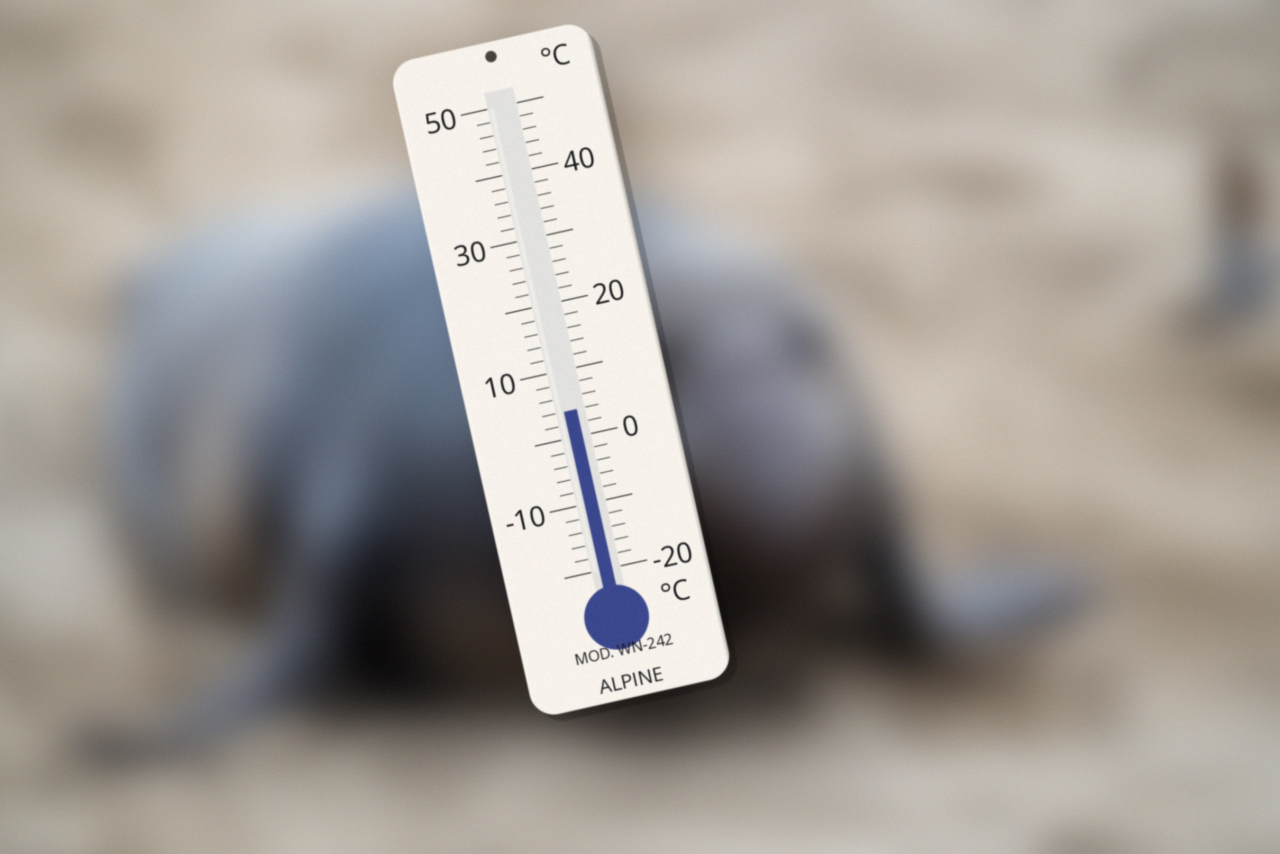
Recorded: 4 (°C)
